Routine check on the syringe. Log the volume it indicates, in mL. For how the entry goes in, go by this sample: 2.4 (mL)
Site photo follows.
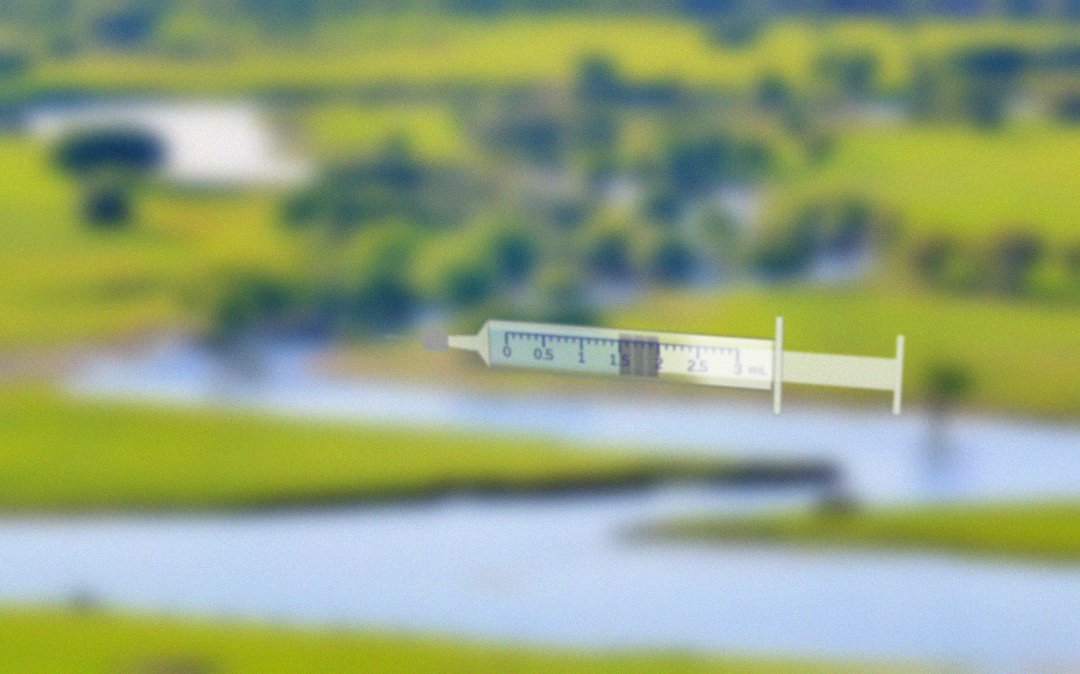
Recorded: 1.5 (mL)
